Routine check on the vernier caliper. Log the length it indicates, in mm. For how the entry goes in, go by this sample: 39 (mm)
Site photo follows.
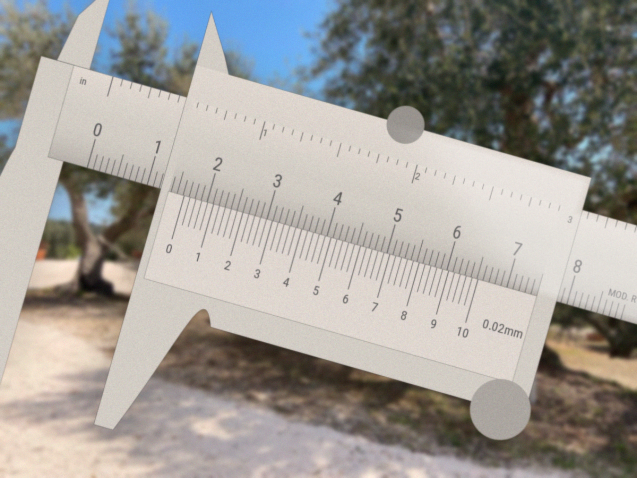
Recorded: 16.2 (mm)
